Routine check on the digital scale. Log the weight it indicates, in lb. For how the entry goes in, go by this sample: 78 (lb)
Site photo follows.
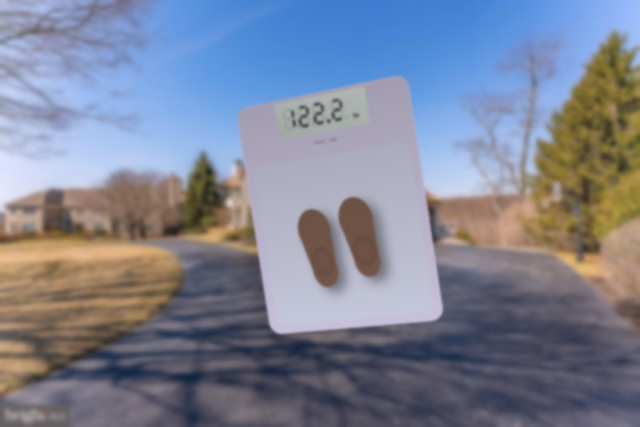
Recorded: 122.2 (lb)
